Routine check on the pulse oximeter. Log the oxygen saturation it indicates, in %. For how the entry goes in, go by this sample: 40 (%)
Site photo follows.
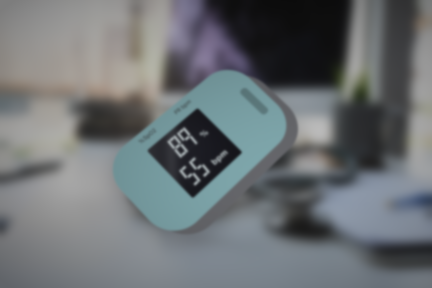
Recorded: 89 (%)
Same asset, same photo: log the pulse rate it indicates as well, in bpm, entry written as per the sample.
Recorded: 55 (bpm)
